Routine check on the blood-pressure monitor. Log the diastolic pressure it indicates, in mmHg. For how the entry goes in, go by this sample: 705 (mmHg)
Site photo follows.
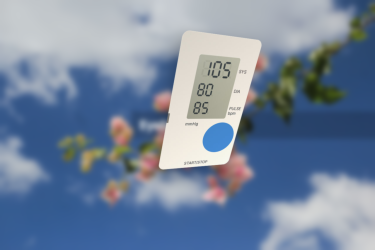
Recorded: 80 (mmHg)
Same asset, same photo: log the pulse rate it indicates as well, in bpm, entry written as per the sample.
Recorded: 85 (bpm)
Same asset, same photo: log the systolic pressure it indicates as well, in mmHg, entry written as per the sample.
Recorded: 105 (mmHg)
